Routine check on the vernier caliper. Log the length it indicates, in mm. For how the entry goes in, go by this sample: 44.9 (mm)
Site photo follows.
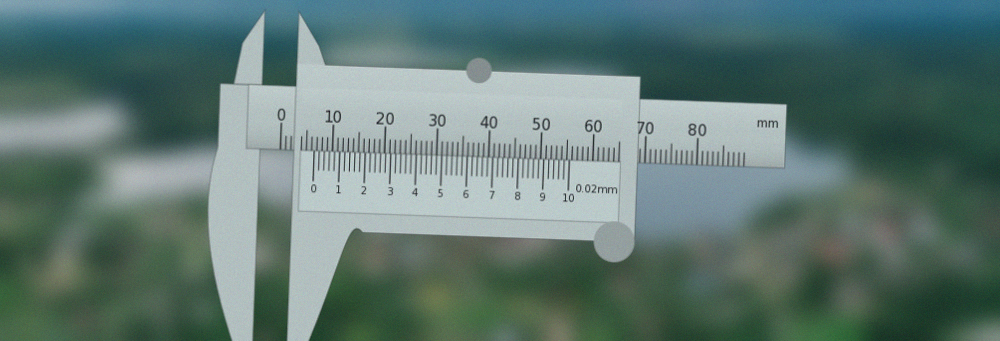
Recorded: 6.5 (mm)
